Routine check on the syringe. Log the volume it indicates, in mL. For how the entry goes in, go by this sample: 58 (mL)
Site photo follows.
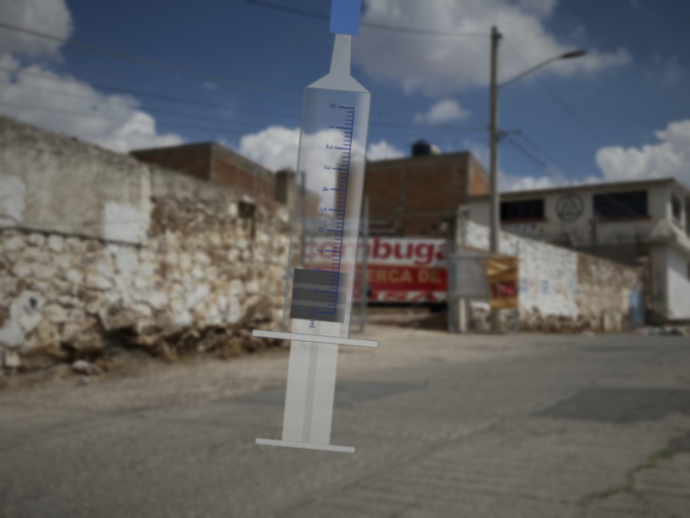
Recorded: 8 (mL)
